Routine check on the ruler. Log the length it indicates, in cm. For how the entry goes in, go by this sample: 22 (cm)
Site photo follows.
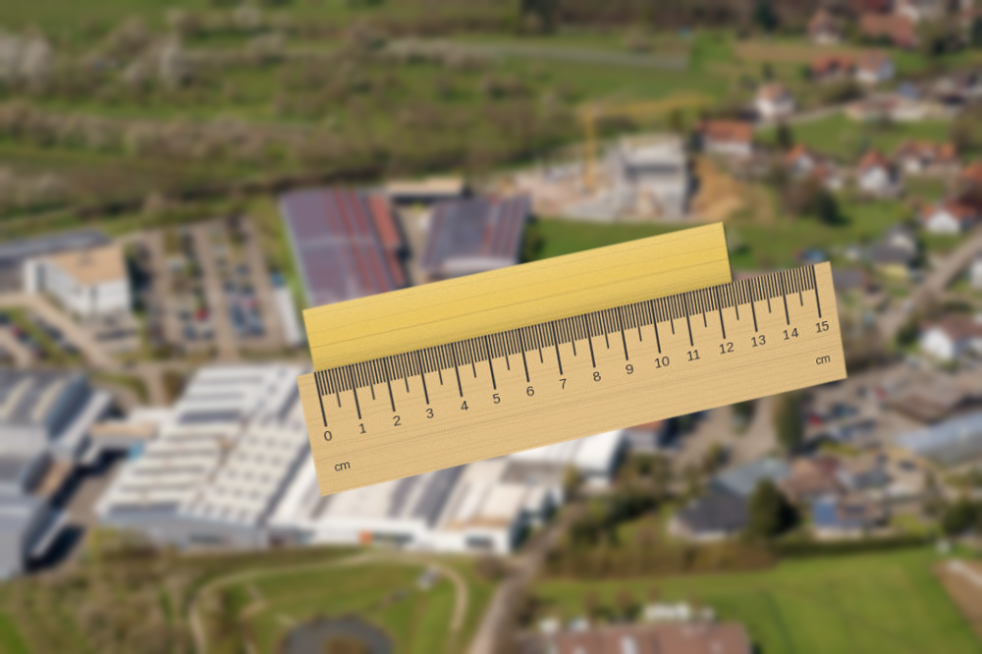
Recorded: 12.5 (cm)
